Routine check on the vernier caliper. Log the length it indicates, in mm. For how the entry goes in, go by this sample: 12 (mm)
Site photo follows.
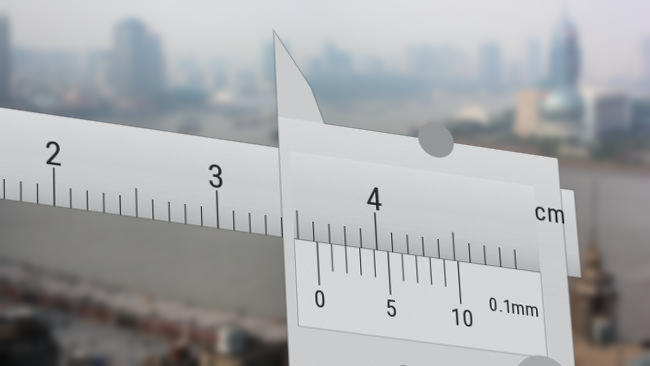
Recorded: 36.2 (mm)
